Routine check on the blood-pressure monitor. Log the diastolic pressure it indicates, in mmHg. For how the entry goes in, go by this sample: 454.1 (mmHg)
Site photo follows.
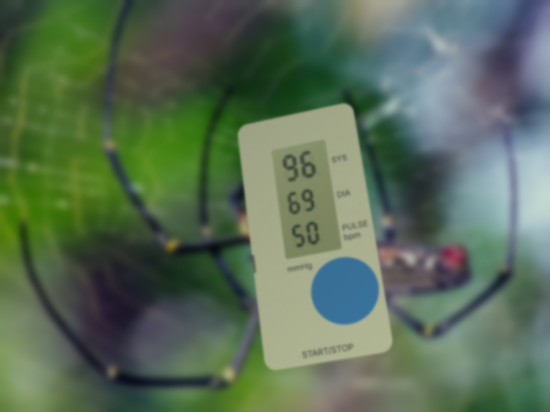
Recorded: 69 (mmHg)
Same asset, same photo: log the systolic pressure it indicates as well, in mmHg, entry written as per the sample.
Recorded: 96 (mmHg)
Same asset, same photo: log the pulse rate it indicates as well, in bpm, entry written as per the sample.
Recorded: 50 (bpm)
